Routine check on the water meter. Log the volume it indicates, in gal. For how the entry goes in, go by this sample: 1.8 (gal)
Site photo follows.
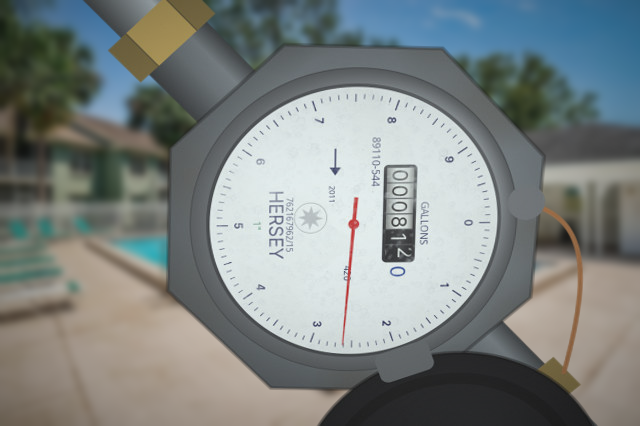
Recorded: 8122.6 (gal)
